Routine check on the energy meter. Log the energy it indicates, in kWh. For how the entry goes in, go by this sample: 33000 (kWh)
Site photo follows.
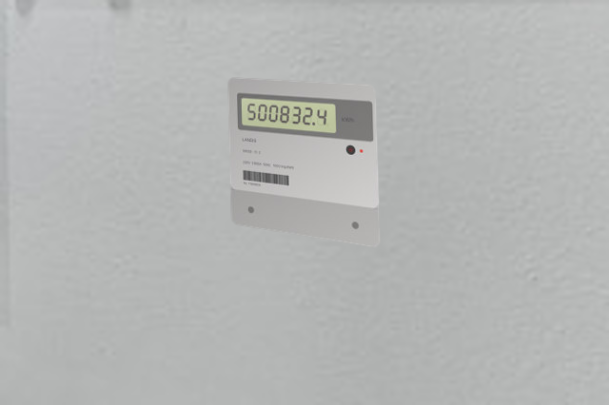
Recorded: 500832.4 (kWh)
